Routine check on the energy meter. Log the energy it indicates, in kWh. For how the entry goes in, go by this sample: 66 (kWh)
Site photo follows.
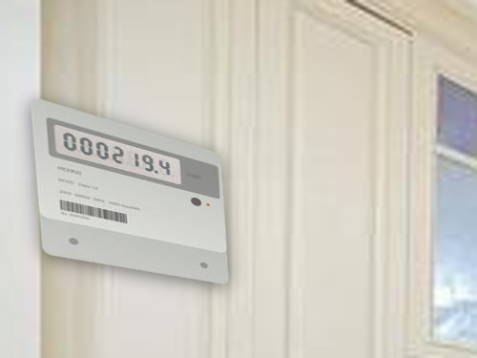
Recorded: 219.4 (kWh)
